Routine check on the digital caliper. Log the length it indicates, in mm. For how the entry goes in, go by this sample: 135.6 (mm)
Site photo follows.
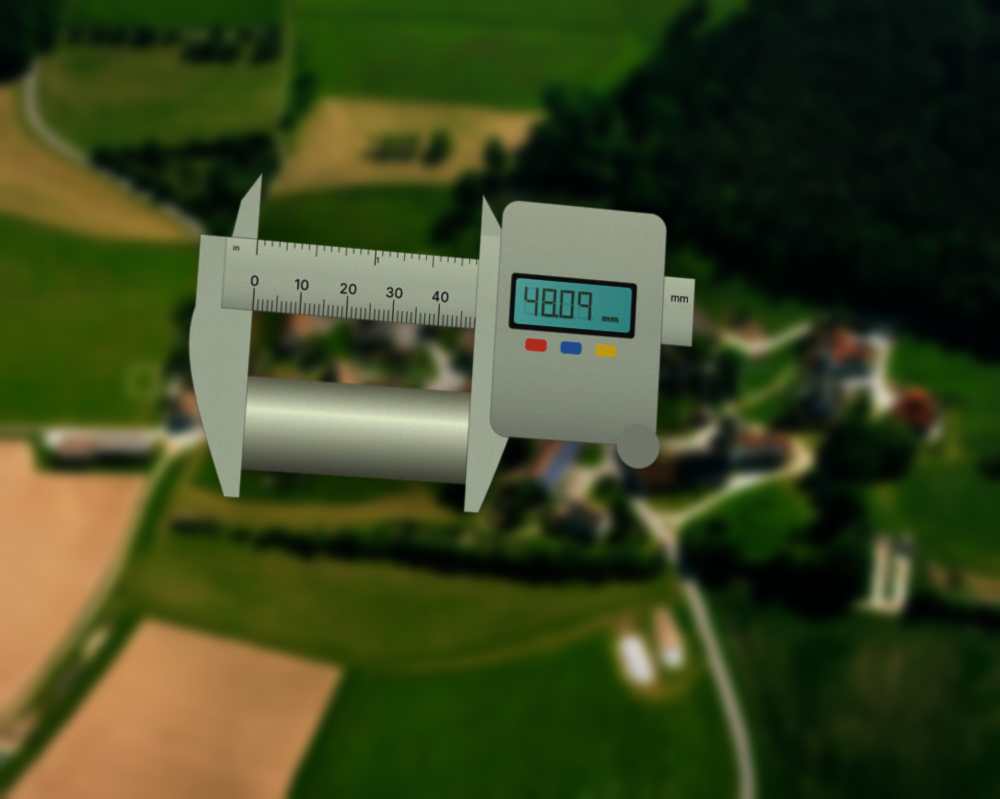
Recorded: 48.09 (mm)
